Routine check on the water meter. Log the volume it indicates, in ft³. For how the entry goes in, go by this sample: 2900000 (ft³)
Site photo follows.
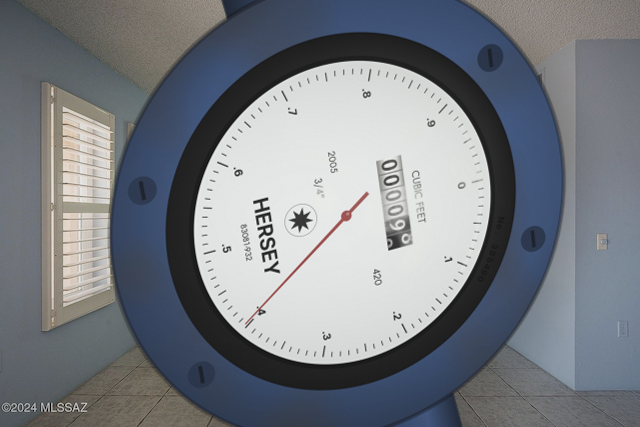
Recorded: 98.40 (ft³)
